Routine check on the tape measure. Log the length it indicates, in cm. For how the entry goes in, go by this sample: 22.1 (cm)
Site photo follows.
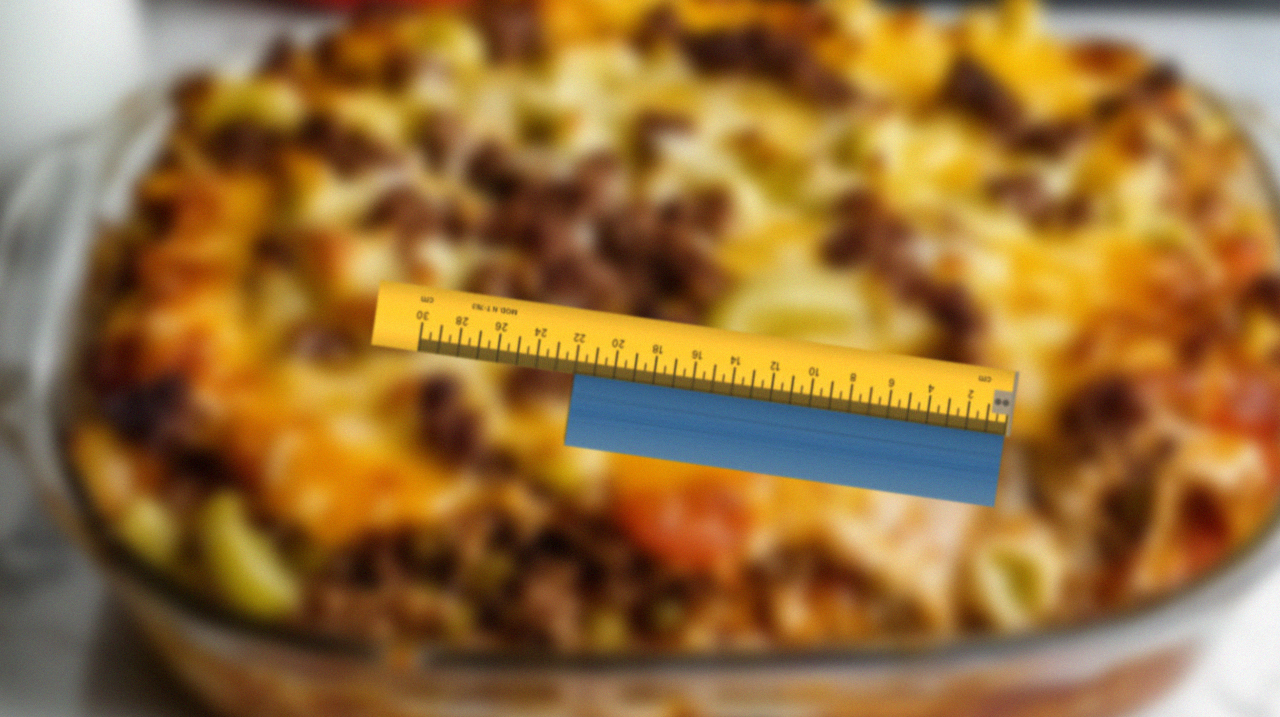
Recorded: 22 (cm)
